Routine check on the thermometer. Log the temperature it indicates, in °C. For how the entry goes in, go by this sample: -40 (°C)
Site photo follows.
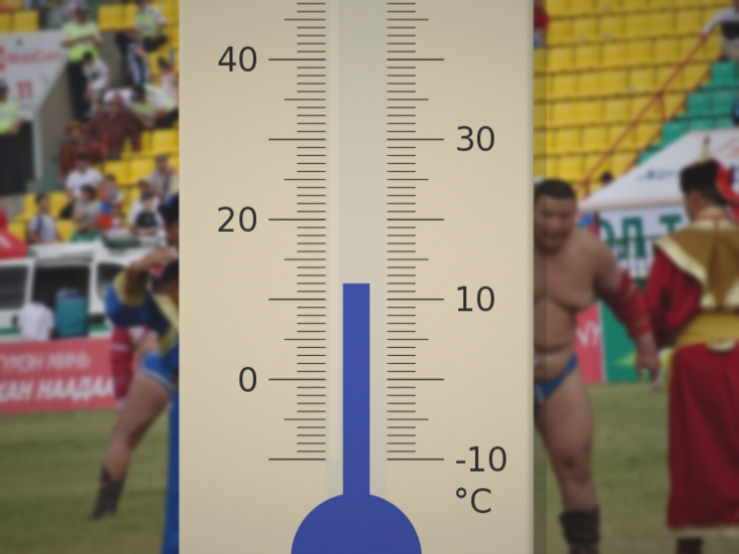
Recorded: 12 (°C)
